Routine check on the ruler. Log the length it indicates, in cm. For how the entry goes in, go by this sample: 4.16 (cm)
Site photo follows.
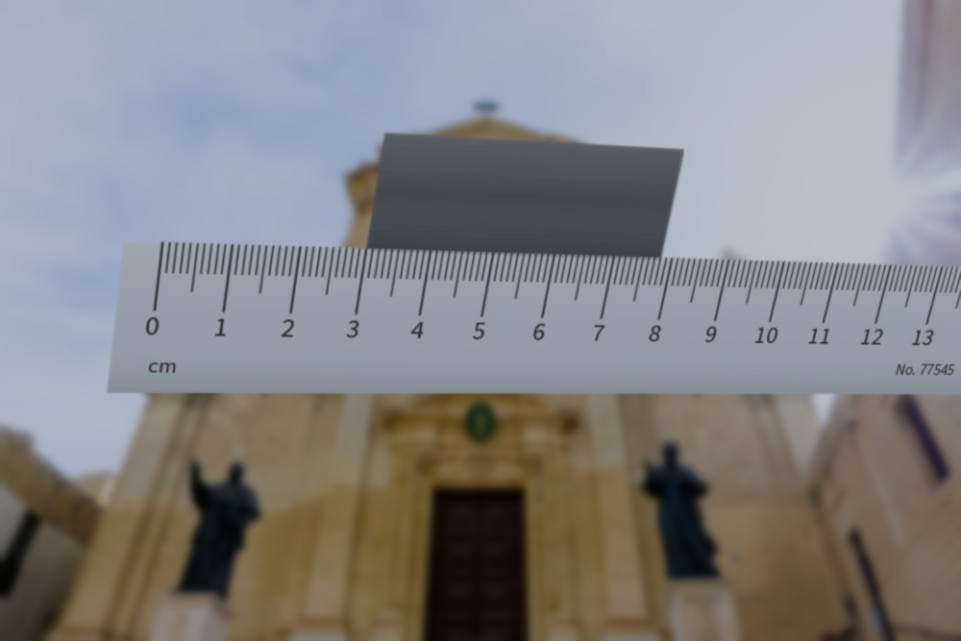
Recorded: 4.8 (cm)
